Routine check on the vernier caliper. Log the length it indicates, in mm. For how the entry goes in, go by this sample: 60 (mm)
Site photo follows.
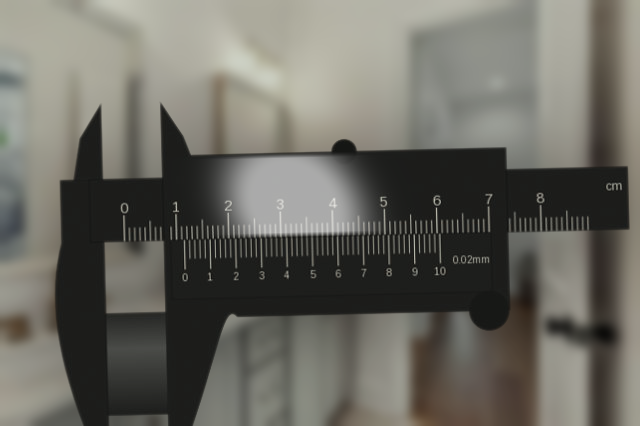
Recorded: 11.5 (mm)
